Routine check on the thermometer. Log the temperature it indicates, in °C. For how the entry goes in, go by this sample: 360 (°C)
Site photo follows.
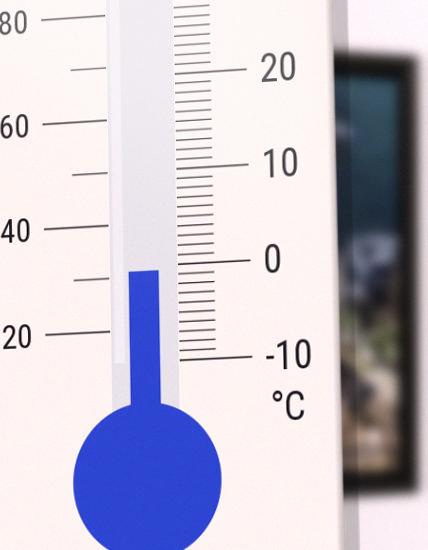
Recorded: -0.5 (°C)
